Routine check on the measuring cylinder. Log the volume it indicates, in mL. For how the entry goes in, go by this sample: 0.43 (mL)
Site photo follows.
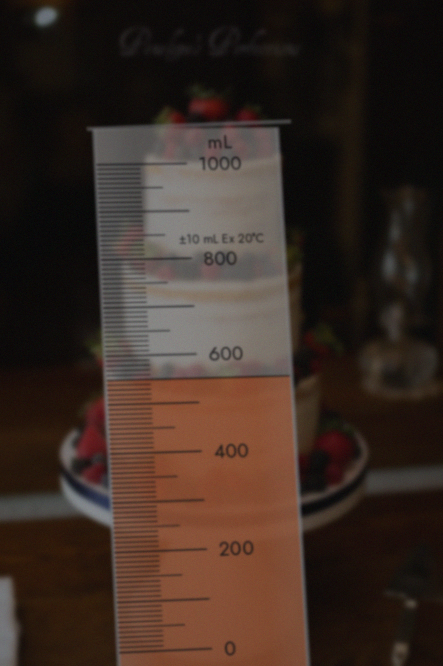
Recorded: 550 (mL)
